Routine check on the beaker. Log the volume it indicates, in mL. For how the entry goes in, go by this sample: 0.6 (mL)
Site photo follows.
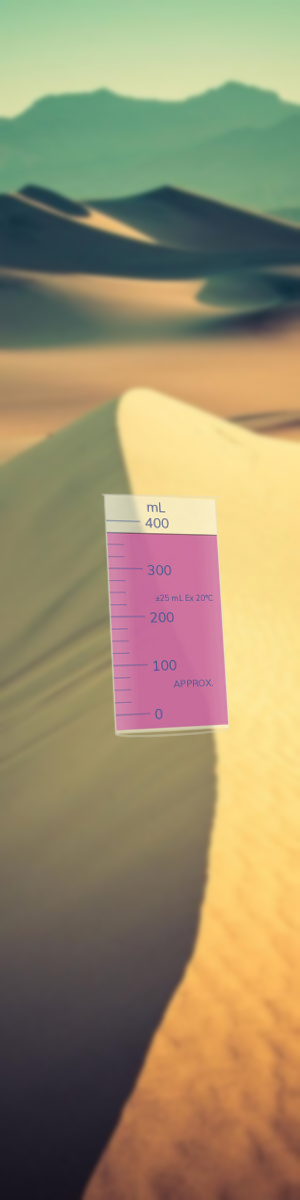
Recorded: 375 (mL)
